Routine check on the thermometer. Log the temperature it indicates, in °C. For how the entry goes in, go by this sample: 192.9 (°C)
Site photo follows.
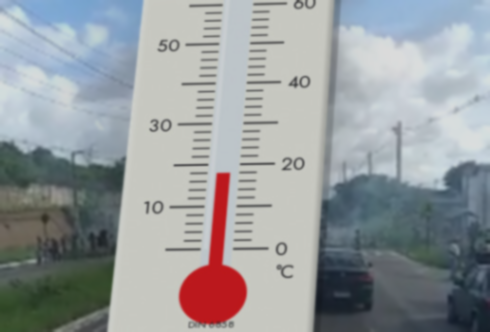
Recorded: 18 (°C)
